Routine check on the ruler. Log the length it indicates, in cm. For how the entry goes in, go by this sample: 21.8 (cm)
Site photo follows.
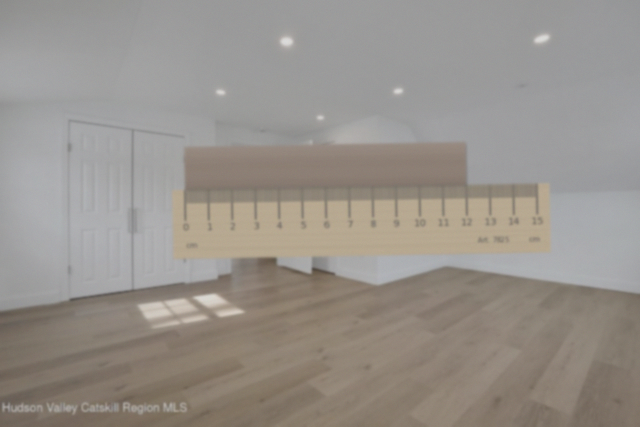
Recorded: 12 (cm)
